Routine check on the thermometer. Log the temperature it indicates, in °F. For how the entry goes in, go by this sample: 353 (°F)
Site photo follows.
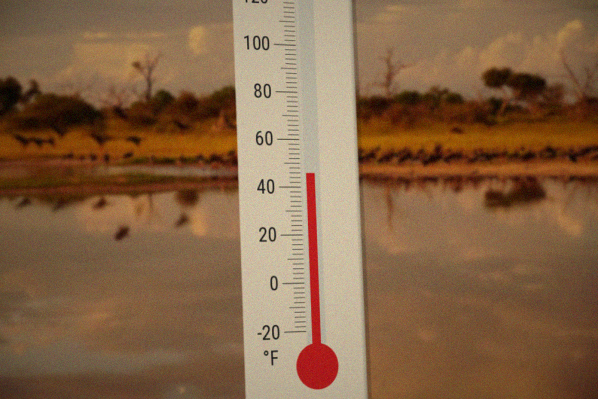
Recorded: 46 (°F)
